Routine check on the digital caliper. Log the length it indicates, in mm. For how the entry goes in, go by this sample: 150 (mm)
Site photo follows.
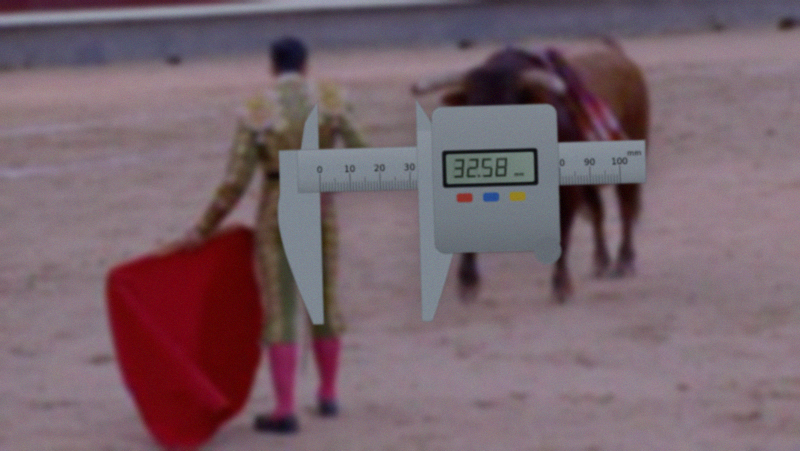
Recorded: 32.58 (mm)
